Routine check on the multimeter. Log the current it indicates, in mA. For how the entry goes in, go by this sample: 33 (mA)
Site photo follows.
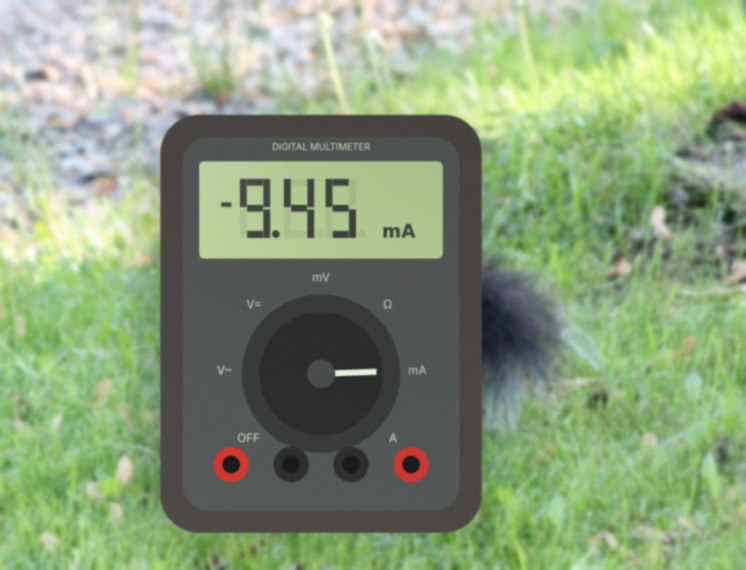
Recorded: -9.45 (mA)
